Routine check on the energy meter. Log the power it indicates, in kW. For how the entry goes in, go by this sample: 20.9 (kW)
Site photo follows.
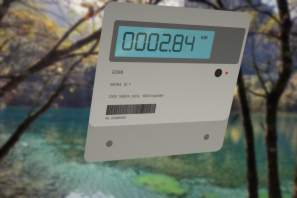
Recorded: 2.84 (kW)
